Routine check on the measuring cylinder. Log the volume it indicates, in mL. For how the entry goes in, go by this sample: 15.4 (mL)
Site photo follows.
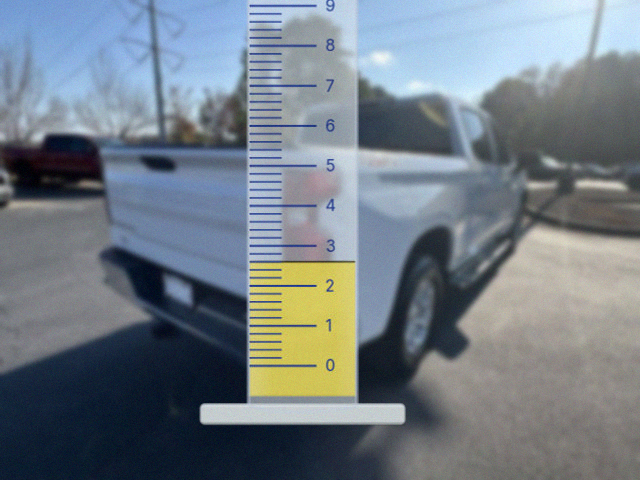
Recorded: 2.6 (mL)
